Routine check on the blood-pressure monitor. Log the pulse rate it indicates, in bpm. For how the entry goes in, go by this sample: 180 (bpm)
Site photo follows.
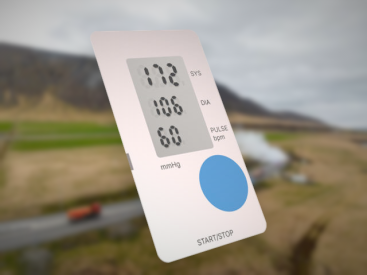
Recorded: 60 (bpm)
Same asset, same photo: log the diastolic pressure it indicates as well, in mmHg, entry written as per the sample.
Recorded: 106 (mmHg)
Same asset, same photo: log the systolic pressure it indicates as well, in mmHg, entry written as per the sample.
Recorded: 172 (mmHg)
